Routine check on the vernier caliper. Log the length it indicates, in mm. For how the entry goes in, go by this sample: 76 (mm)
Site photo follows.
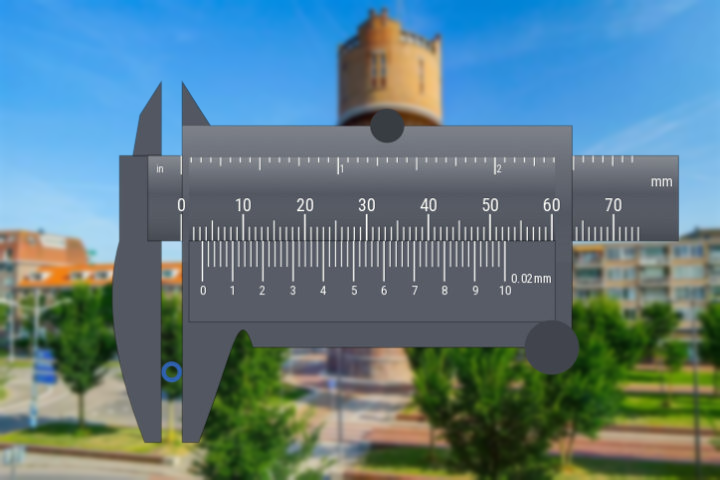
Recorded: 3.4 (mm)
